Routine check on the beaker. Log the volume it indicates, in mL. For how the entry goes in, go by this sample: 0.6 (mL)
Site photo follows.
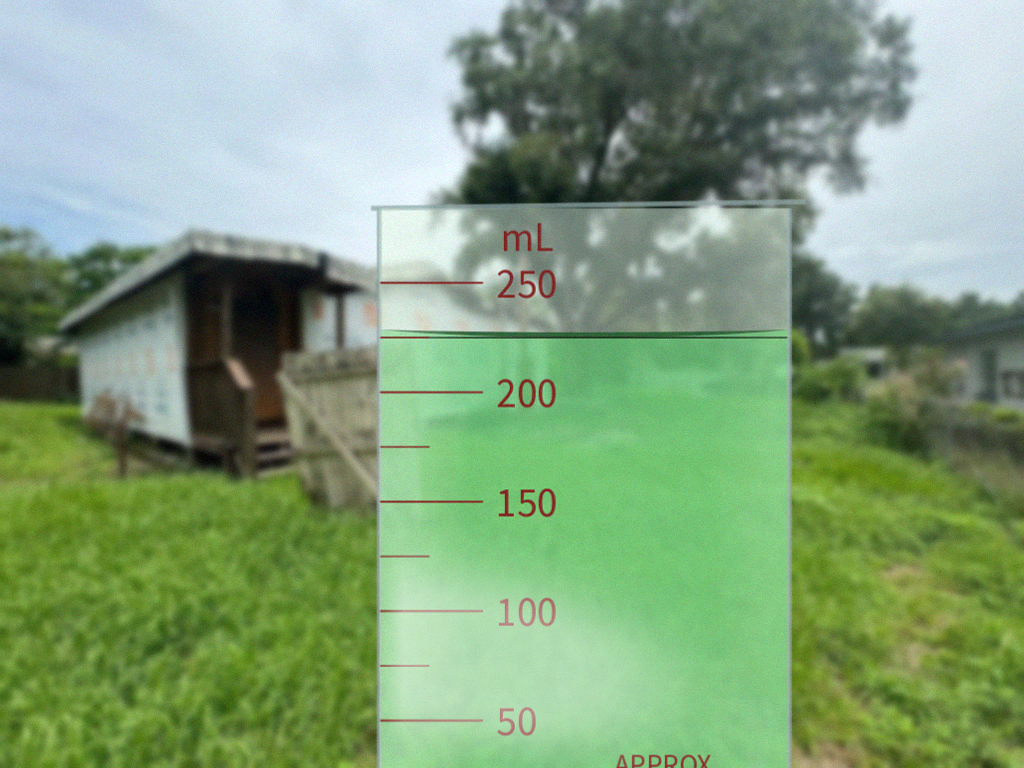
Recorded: 225 (mL)
